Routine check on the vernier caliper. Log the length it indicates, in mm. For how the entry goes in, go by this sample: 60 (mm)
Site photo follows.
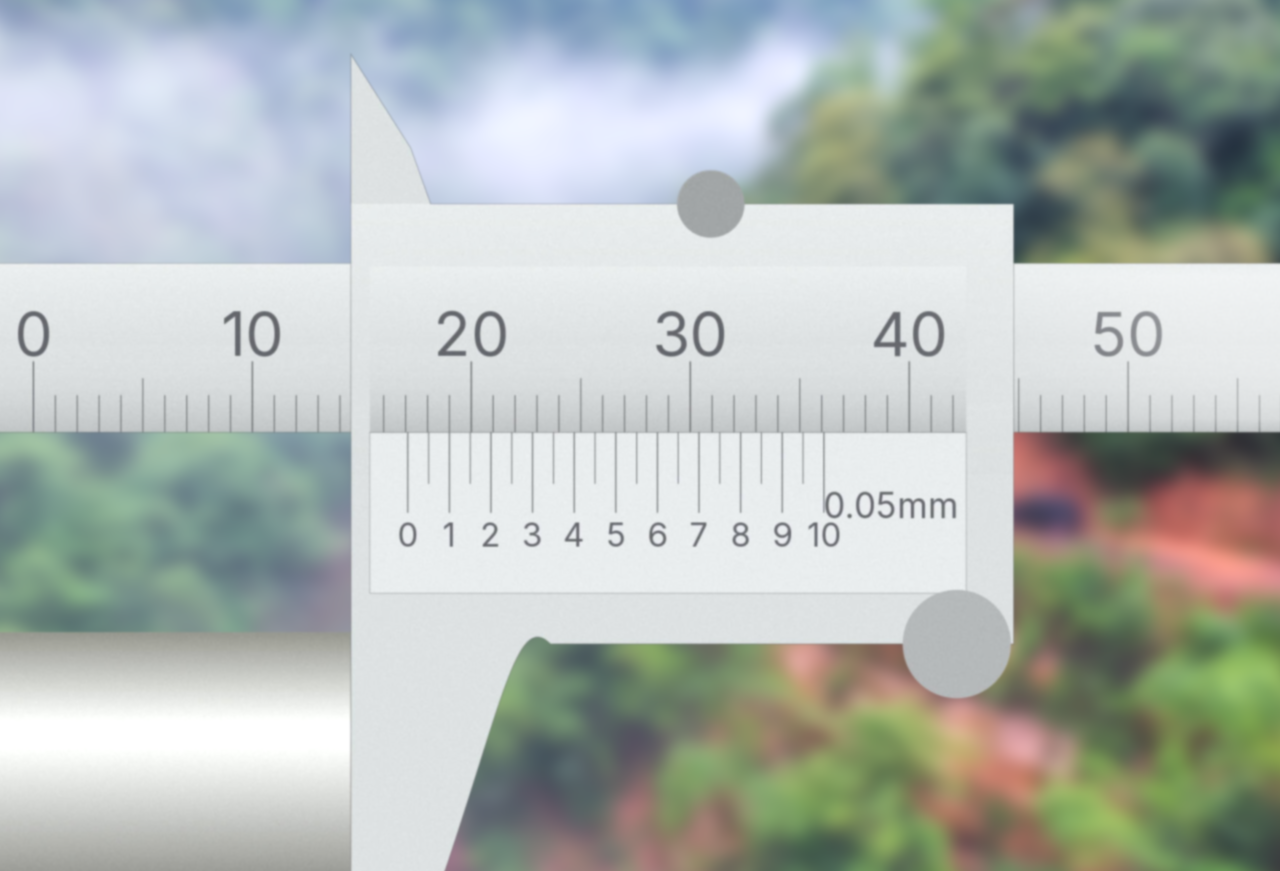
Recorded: 17.1 (mm)
